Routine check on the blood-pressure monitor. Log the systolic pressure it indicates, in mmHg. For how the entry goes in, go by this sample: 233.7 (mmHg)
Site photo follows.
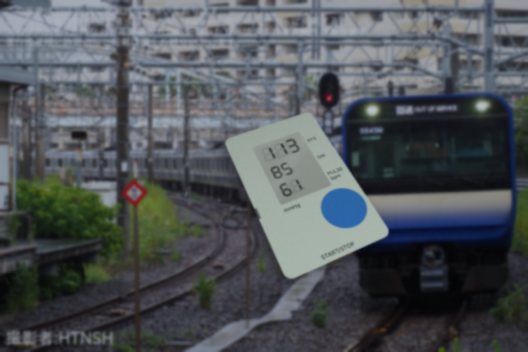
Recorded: 113 (mmHg)
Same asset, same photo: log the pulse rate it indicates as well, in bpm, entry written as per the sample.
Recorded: 61 (bpm)
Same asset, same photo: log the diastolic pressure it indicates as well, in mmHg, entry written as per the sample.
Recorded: 85 (mmHg)
